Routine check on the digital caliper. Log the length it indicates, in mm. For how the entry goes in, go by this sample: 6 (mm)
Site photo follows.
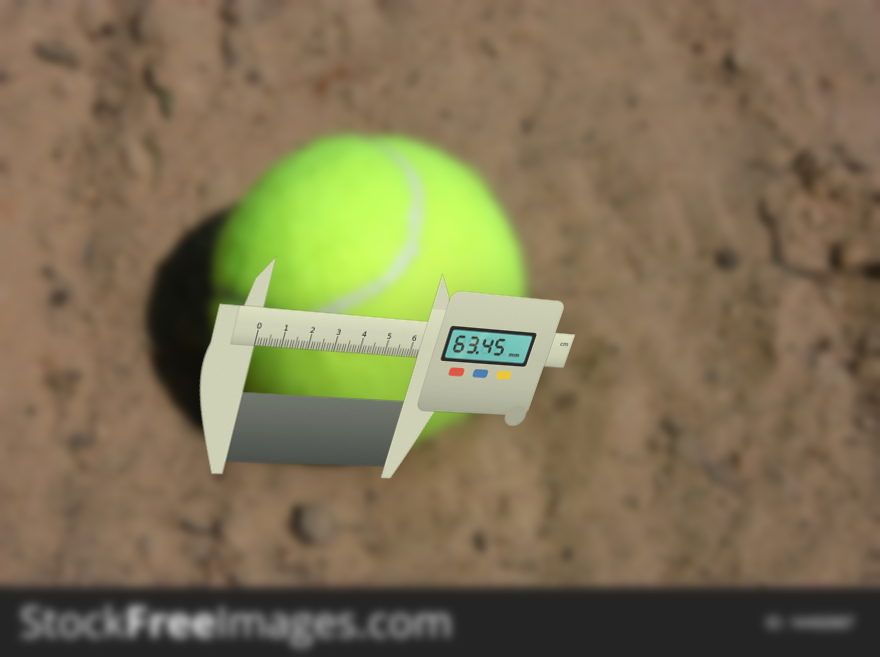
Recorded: 63.45 (mm)
